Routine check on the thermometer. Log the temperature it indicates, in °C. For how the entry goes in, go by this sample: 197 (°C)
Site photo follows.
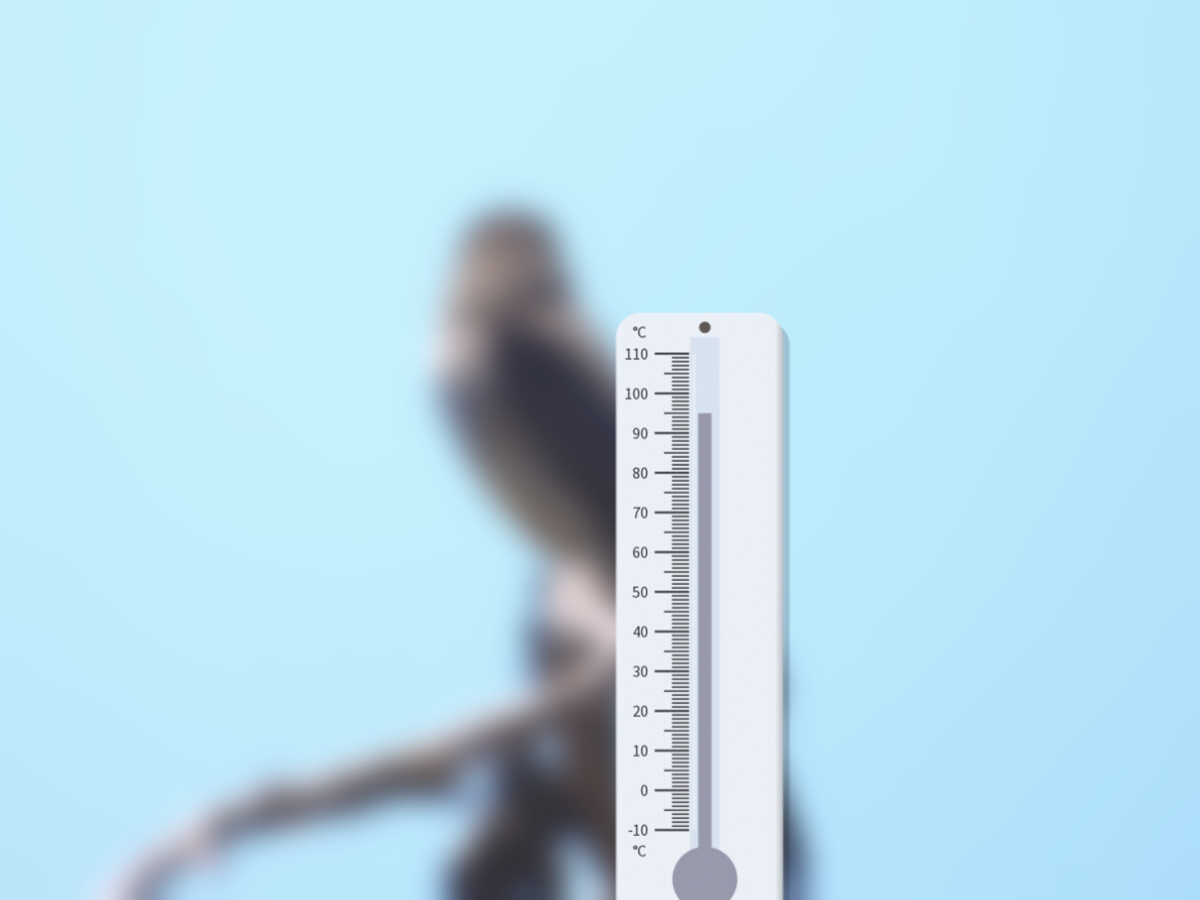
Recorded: 95 (°C)
